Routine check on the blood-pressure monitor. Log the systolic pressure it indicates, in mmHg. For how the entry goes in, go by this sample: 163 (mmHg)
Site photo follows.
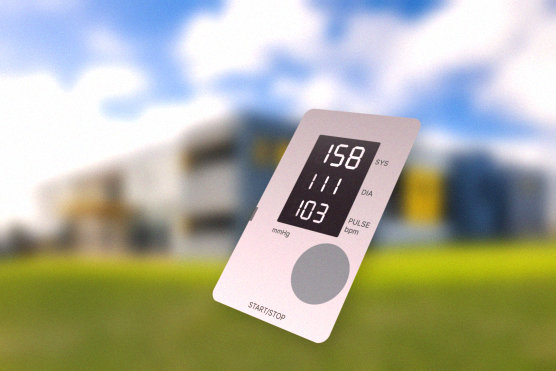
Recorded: 158 (mmHg)
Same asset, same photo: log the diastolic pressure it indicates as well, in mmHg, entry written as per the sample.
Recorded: 111 (mmHg)
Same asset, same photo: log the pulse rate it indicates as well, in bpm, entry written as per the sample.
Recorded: 103 (bpm)
